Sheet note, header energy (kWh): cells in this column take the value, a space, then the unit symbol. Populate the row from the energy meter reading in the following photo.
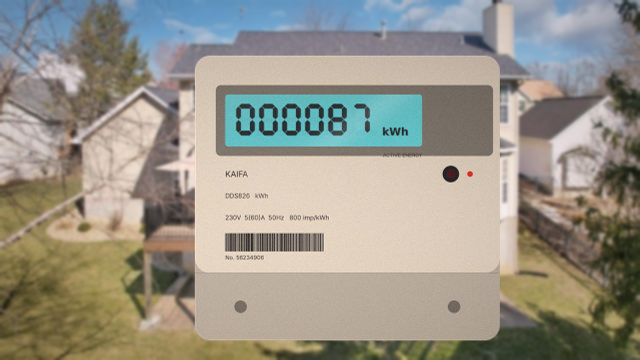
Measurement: 87 kWh
